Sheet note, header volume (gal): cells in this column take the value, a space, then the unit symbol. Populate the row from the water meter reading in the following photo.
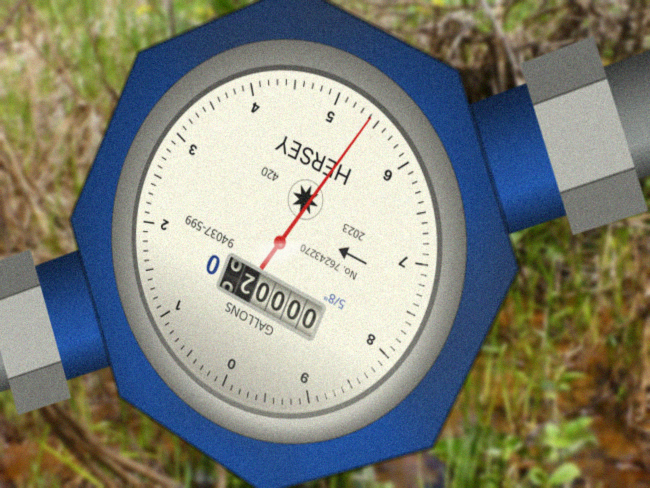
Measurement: 285.4 gal
